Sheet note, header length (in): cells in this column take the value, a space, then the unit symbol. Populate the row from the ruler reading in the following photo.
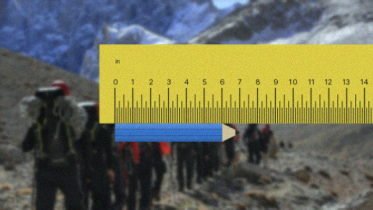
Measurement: 7 in
